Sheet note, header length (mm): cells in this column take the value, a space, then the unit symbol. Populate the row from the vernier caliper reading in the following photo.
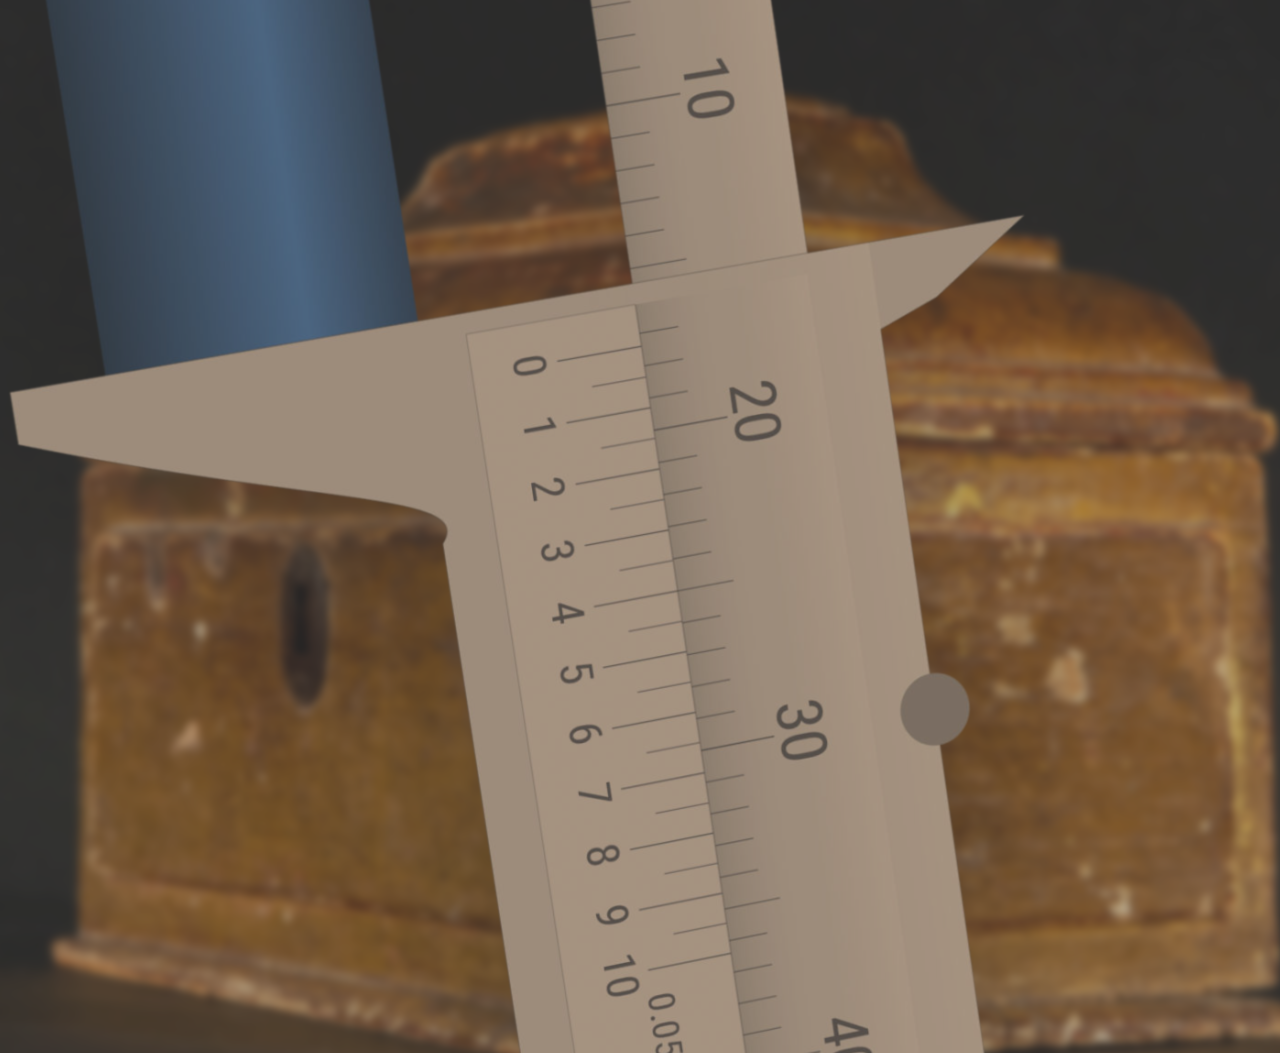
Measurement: 17.40 mm
